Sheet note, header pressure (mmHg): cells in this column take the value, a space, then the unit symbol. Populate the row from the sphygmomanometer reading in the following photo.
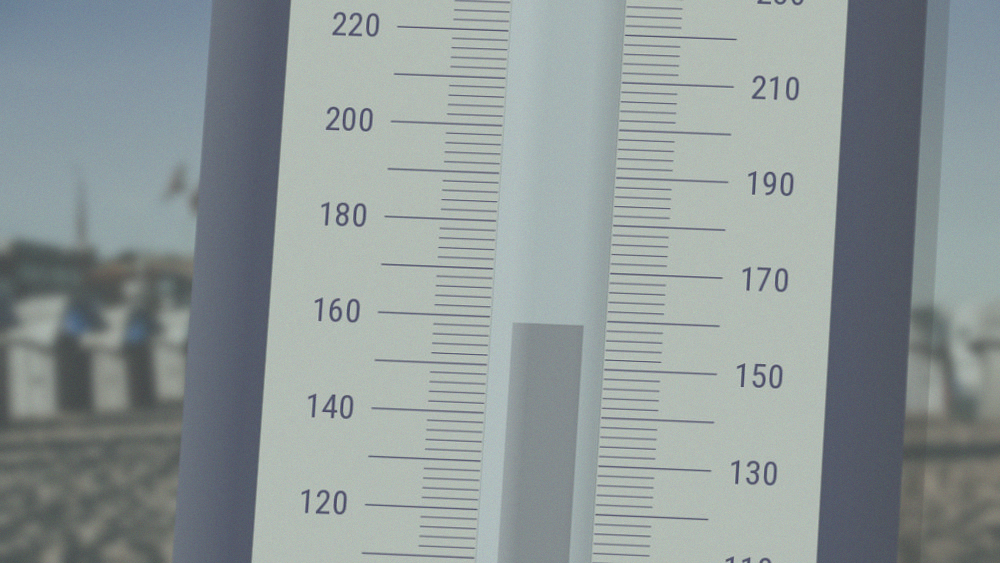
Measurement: 159 mmHg
